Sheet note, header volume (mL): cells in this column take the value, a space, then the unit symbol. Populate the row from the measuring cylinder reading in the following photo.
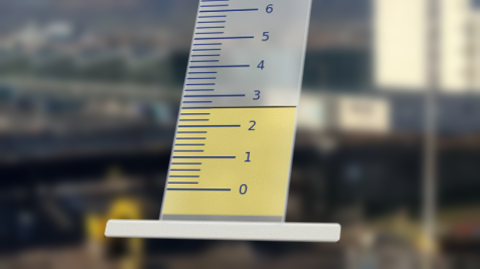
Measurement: 2.6 mL
